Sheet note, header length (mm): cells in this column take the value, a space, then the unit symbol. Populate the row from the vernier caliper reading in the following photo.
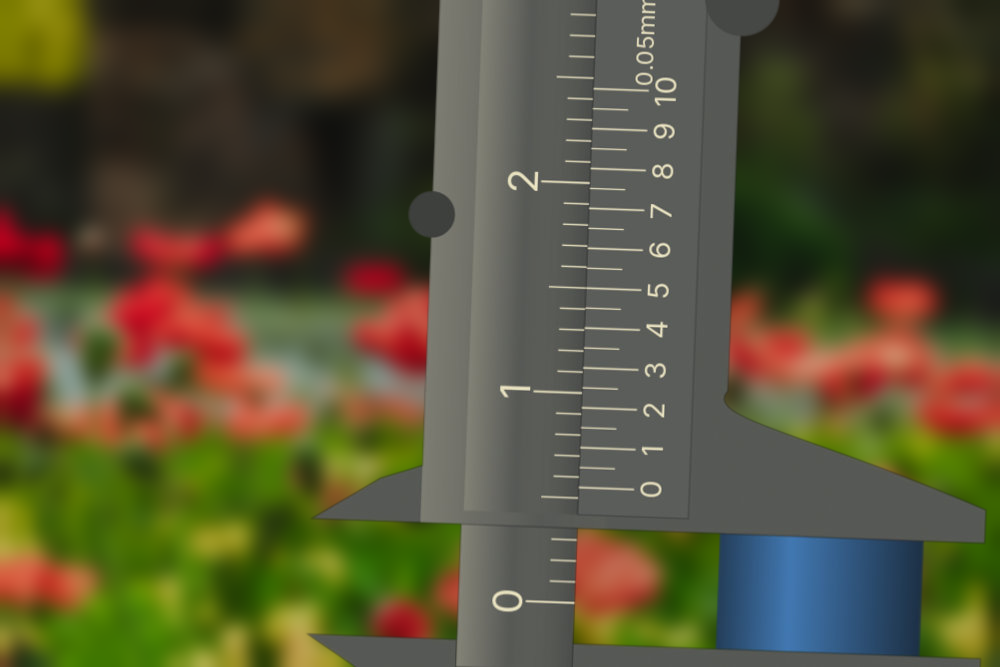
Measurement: 5.5 mm
